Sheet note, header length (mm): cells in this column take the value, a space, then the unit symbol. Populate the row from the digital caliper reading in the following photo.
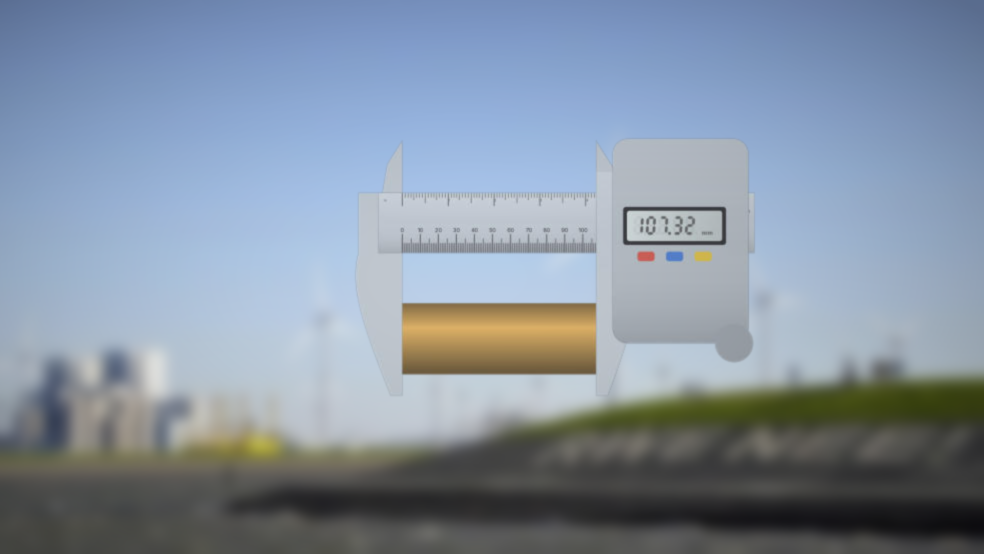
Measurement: 107.32 mm
